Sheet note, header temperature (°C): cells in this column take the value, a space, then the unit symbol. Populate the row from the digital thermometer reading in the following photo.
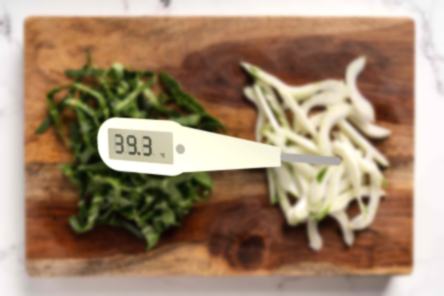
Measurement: 39.3 °C
